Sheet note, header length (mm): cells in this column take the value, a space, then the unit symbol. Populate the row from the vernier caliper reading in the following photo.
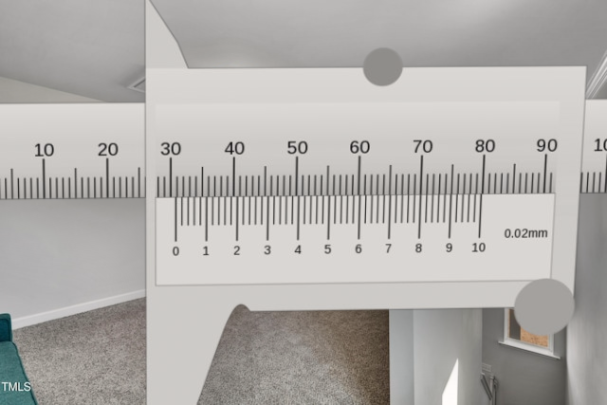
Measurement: 30.8 mm
